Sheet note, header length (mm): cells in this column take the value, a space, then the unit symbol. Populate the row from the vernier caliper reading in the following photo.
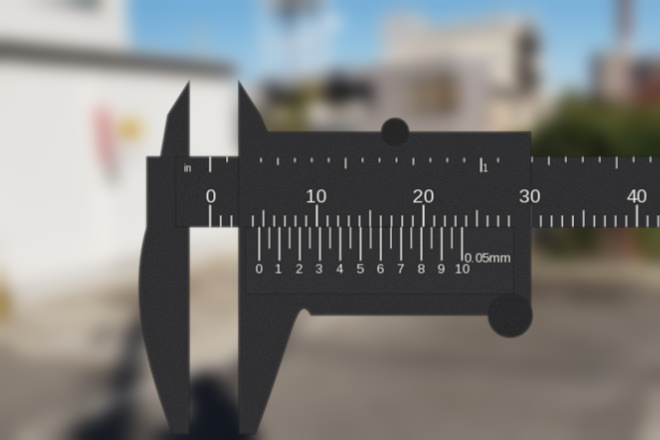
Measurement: 4.6 mm
